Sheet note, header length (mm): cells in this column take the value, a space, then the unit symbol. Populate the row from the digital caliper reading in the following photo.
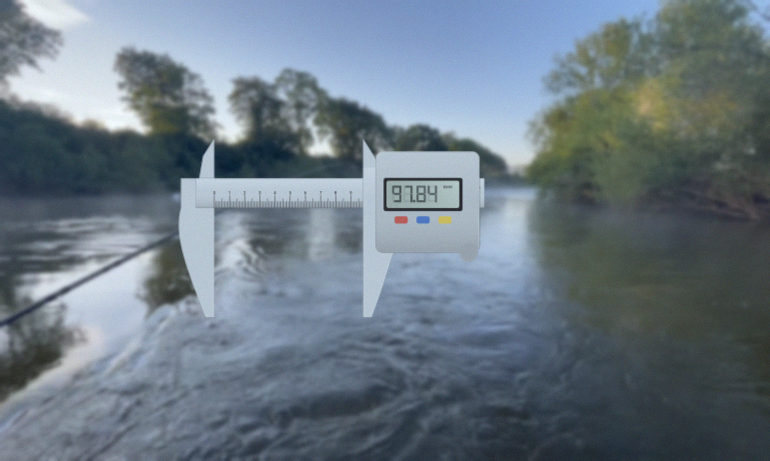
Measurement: 97.84 mm
